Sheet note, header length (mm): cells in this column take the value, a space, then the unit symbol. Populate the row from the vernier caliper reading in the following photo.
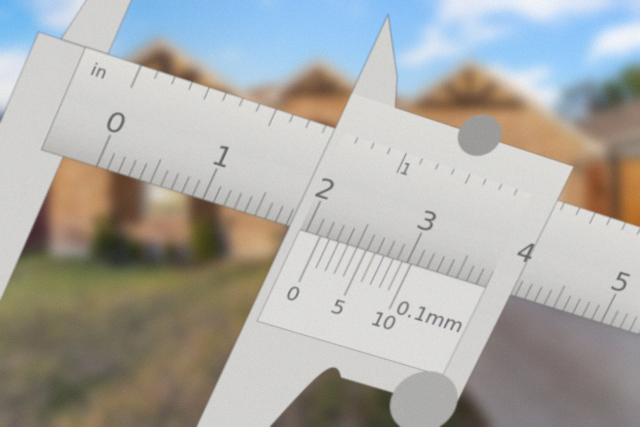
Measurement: 21.4 mm
